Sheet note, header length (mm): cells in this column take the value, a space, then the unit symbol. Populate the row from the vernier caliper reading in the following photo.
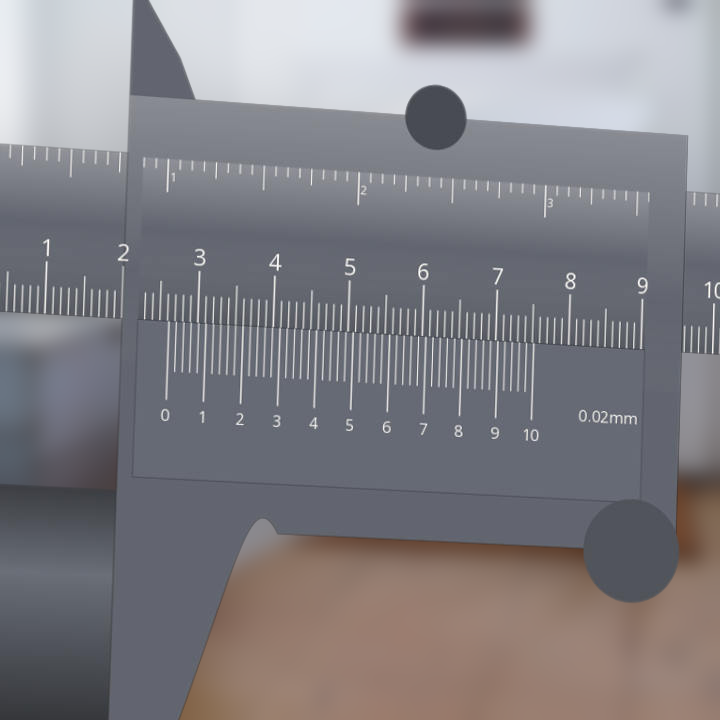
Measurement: 26.2 mm
